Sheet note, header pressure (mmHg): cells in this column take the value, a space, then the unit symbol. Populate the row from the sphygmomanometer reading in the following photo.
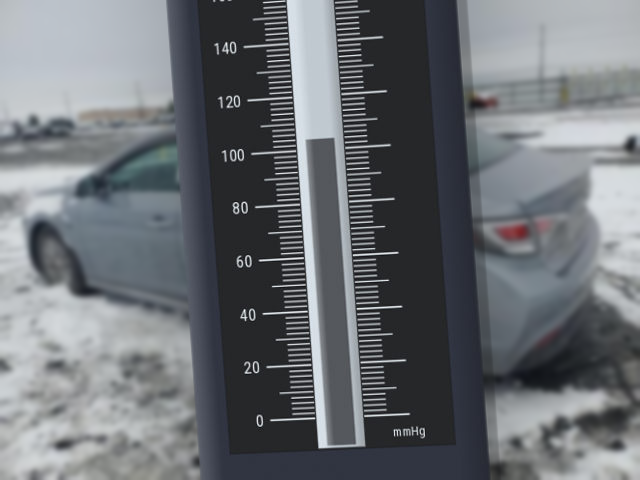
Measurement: 104 mmHg
